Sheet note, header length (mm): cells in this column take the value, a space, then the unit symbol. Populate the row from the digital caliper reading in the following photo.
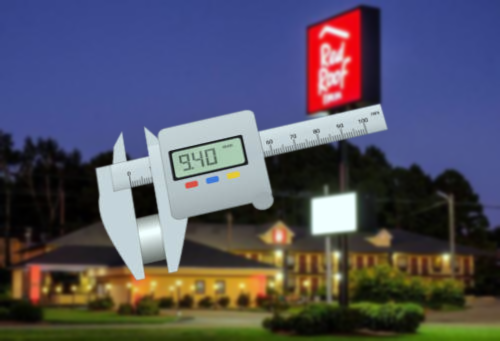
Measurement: 9.40 mm
